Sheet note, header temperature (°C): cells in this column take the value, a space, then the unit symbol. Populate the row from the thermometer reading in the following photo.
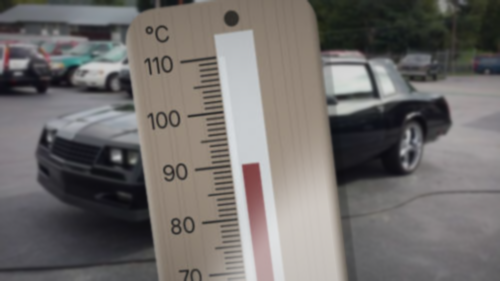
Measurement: 90 °C
